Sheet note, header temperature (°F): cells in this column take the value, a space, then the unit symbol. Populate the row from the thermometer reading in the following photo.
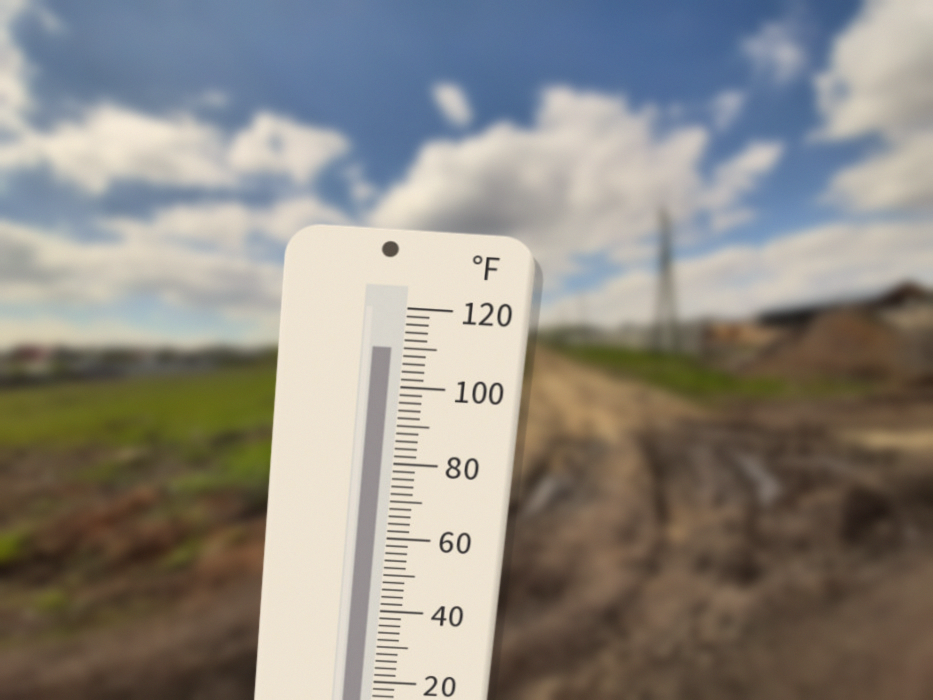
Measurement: 110 °F
